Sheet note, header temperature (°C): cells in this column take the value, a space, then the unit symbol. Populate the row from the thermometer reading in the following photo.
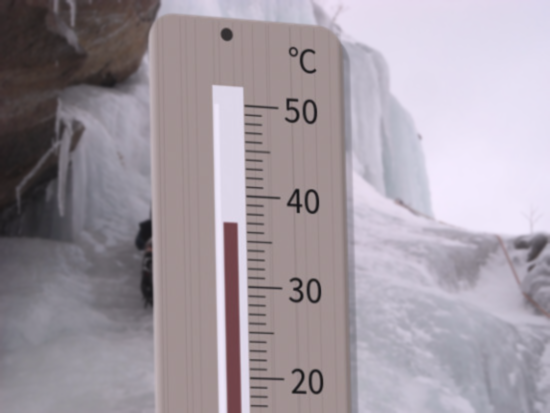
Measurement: 37 °C
